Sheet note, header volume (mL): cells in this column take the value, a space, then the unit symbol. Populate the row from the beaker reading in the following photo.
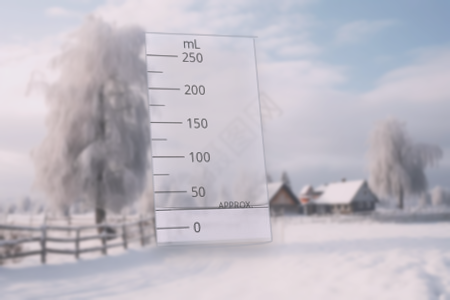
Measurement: 25 mL
